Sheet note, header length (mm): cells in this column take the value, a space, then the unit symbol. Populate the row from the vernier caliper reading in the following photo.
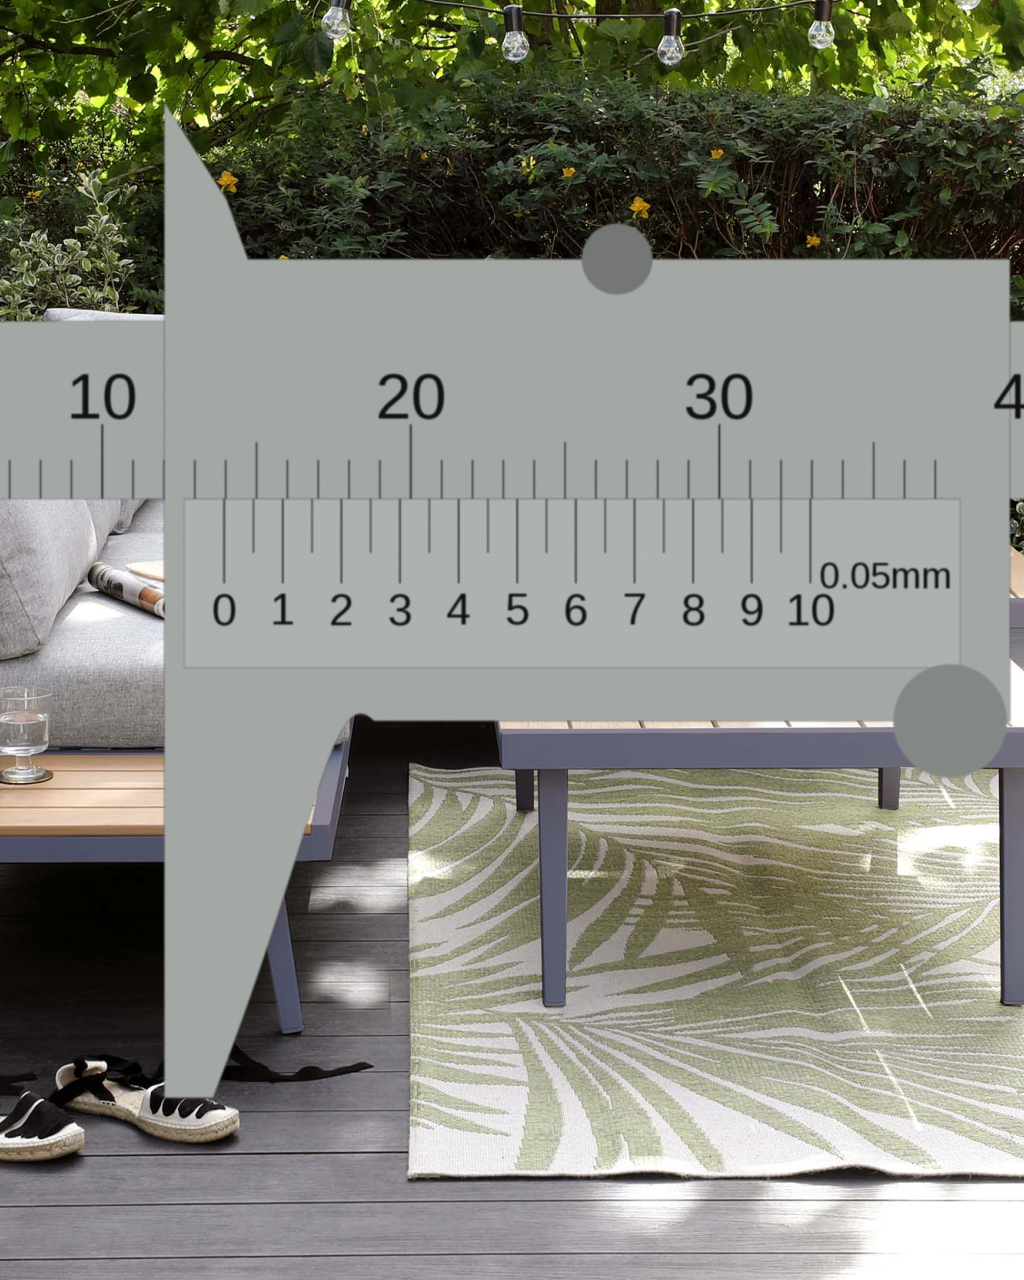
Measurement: 13.95 mm
